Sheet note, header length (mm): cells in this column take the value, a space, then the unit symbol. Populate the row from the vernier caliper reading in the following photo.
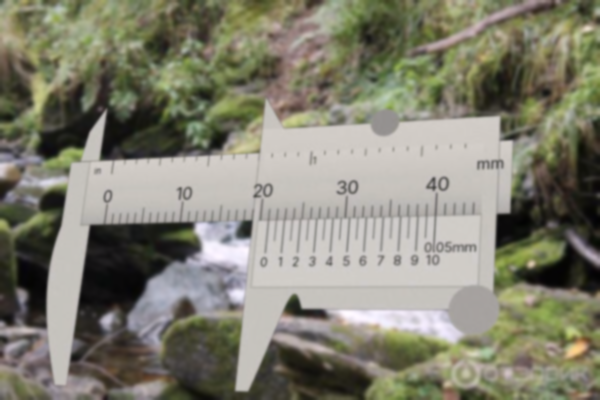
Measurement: 21.0 mm
